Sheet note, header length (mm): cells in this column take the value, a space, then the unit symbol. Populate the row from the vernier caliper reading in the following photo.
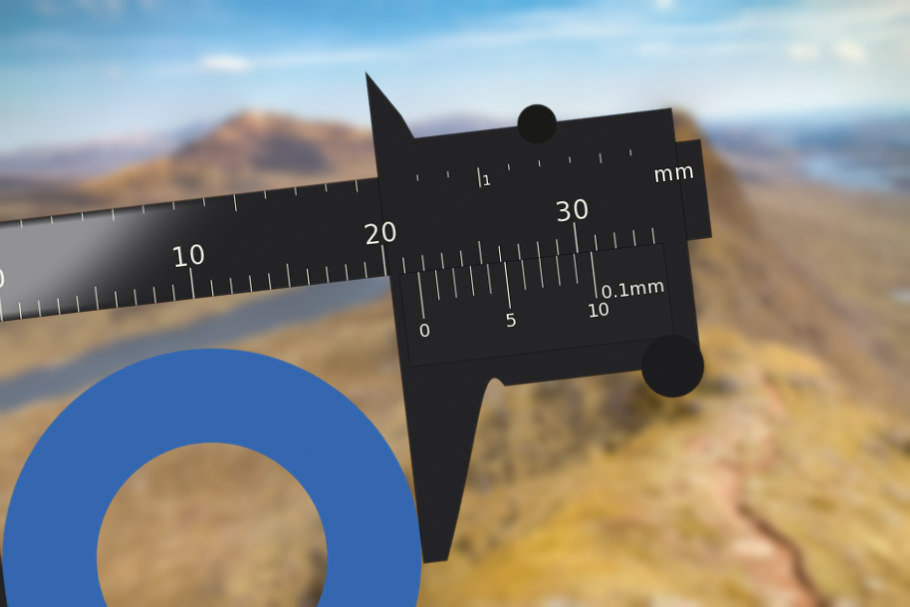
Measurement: 21.7 mm
